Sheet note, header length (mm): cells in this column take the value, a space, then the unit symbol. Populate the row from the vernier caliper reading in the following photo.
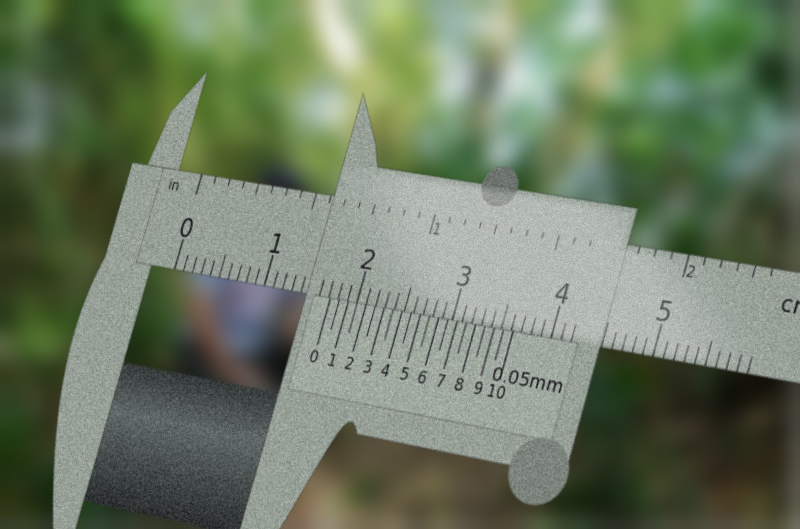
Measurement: 17.2 mm
